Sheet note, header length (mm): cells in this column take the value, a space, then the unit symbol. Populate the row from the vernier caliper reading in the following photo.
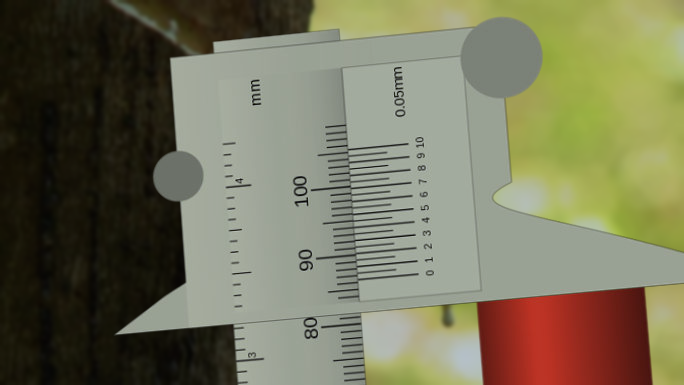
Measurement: 86.4 mm
